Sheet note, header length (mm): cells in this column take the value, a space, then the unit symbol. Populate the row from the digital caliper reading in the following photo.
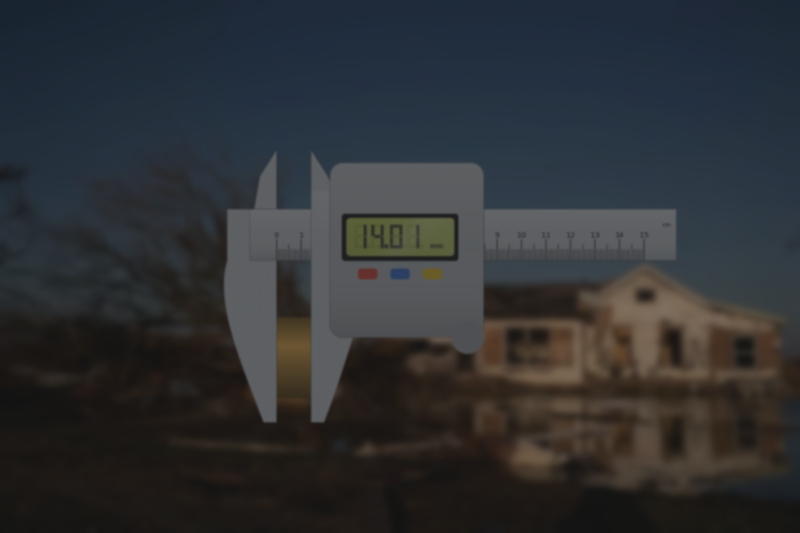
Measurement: 14.01 mm
